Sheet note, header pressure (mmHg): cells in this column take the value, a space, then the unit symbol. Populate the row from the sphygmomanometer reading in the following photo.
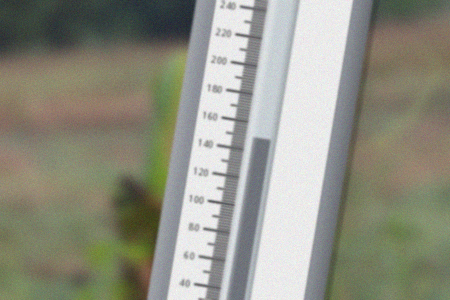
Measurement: 150 mmHg
